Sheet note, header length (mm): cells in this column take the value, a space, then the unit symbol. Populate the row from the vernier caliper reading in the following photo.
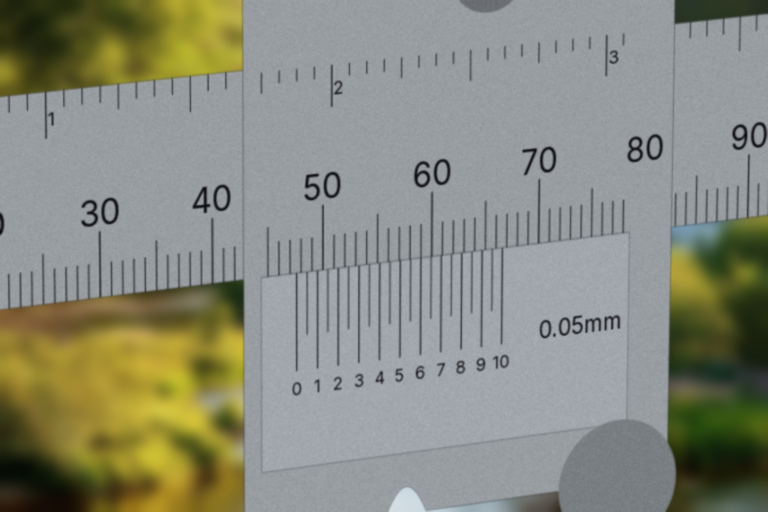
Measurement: 47.6 mm
